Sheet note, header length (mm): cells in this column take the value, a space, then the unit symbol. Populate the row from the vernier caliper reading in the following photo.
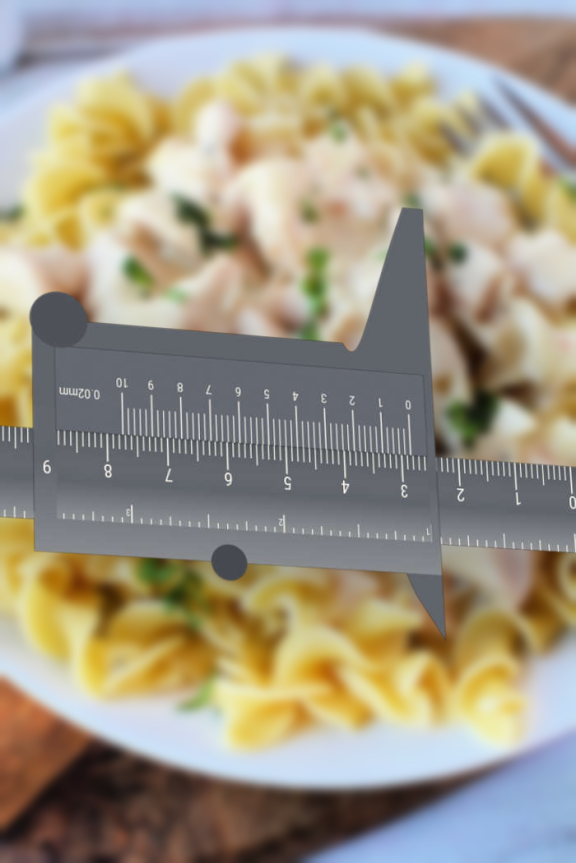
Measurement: 28.4 mm
